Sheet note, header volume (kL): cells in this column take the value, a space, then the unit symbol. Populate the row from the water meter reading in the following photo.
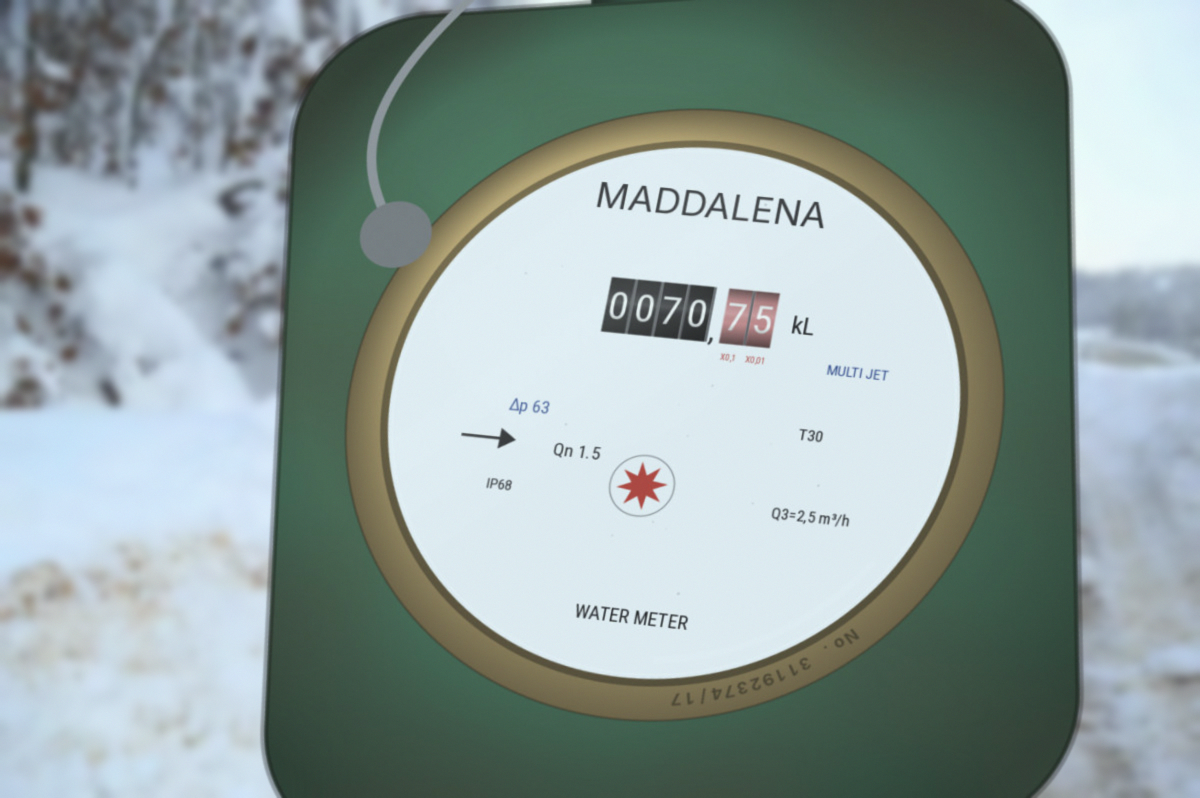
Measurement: 70.75 kL
